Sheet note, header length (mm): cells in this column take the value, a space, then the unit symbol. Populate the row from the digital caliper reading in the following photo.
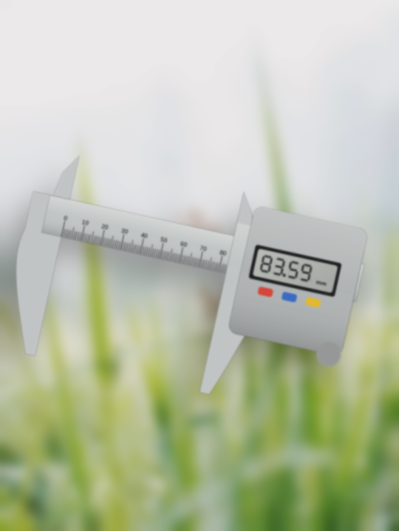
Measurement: 83.59 mm
